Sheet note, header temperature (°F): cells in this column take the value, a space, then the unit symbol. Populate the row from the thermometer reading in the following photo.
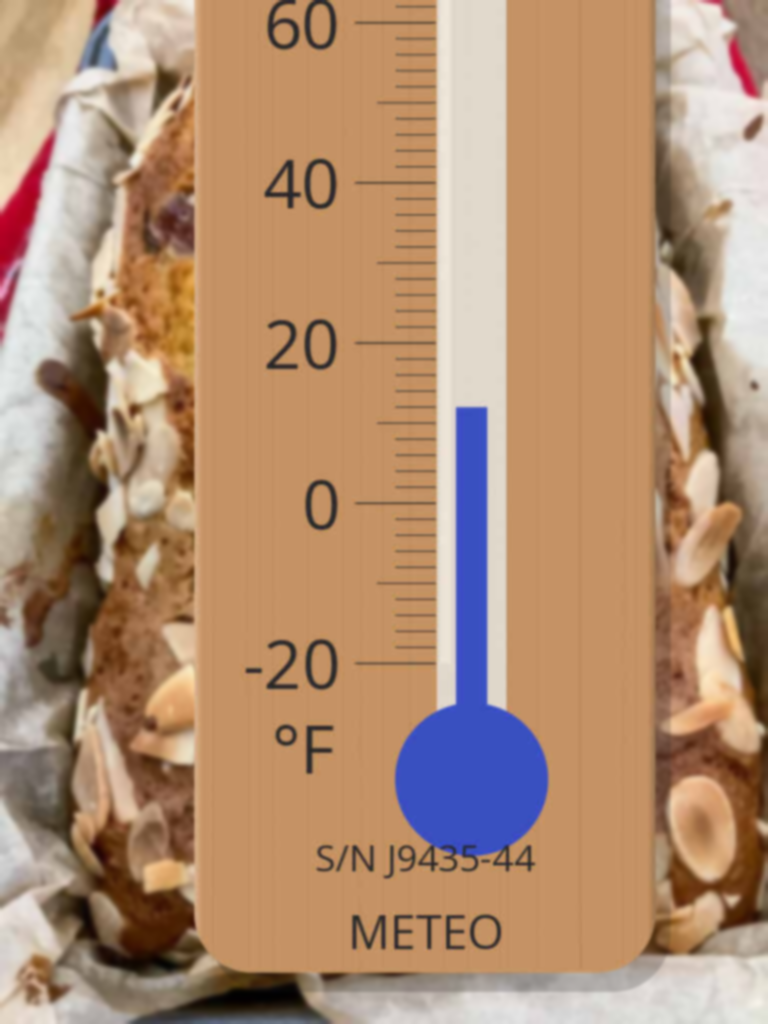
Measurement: 12 °F
